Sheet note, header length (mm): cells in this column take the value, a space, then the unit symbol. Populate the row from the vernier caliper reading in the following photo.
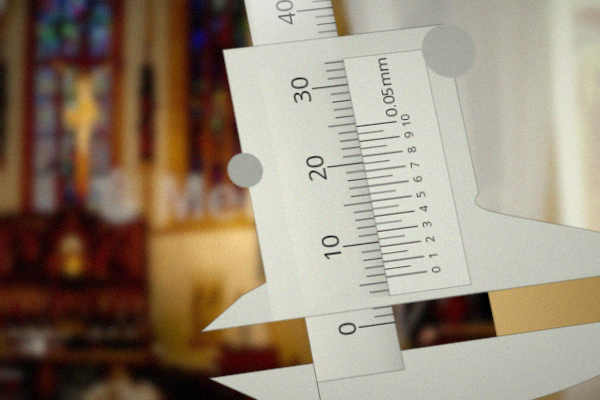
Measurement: 5.6 mm
